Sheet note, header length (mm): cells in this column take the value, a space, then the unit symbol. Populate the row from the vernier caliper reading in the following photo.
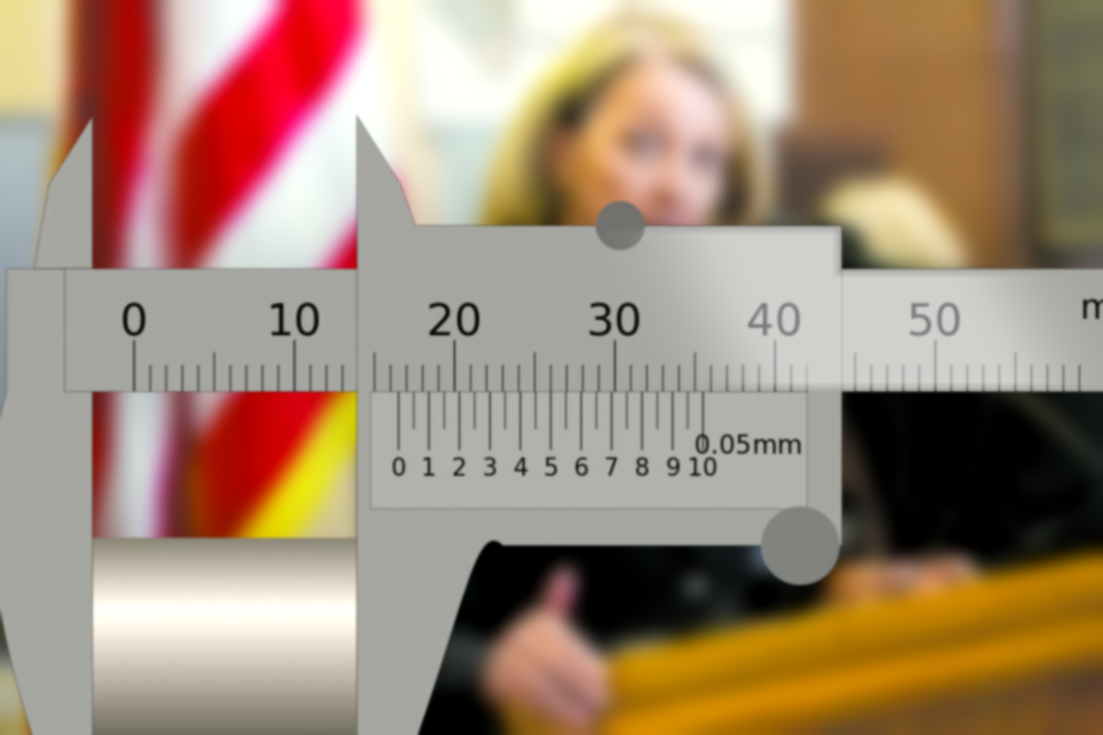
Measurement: 16.5 mm
